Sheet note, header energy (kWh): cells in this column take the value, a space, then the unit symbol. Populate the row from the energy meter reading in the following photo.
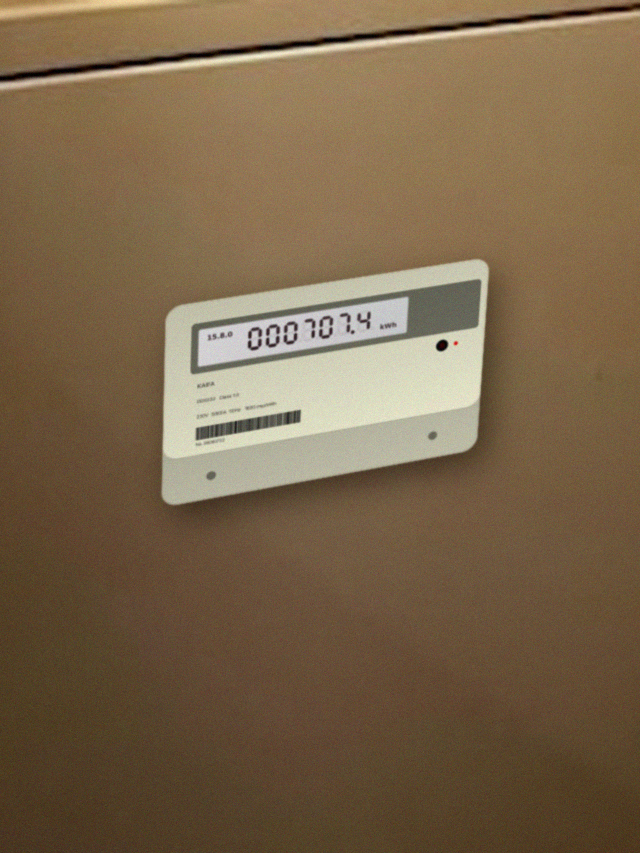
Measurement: 707.4 kWh
